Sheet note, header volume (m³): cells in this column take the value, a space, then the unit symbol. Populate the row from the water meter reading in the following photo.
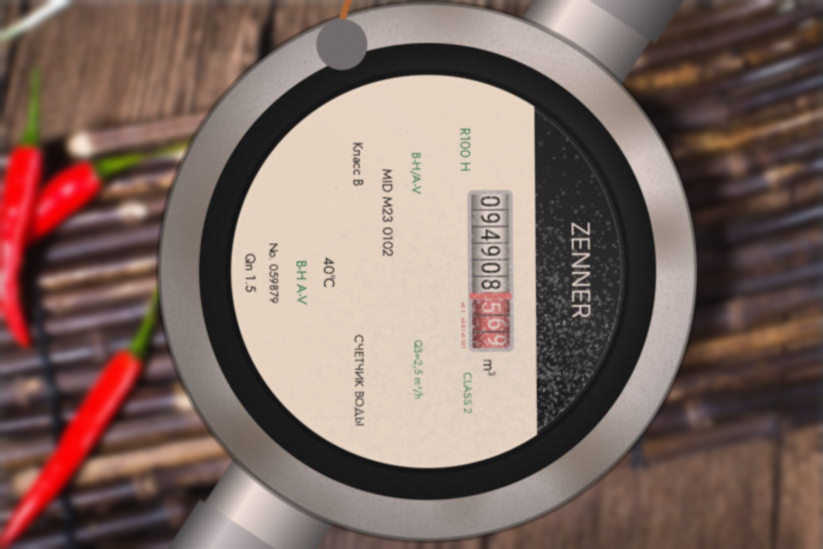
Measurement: 94908.569 m³
